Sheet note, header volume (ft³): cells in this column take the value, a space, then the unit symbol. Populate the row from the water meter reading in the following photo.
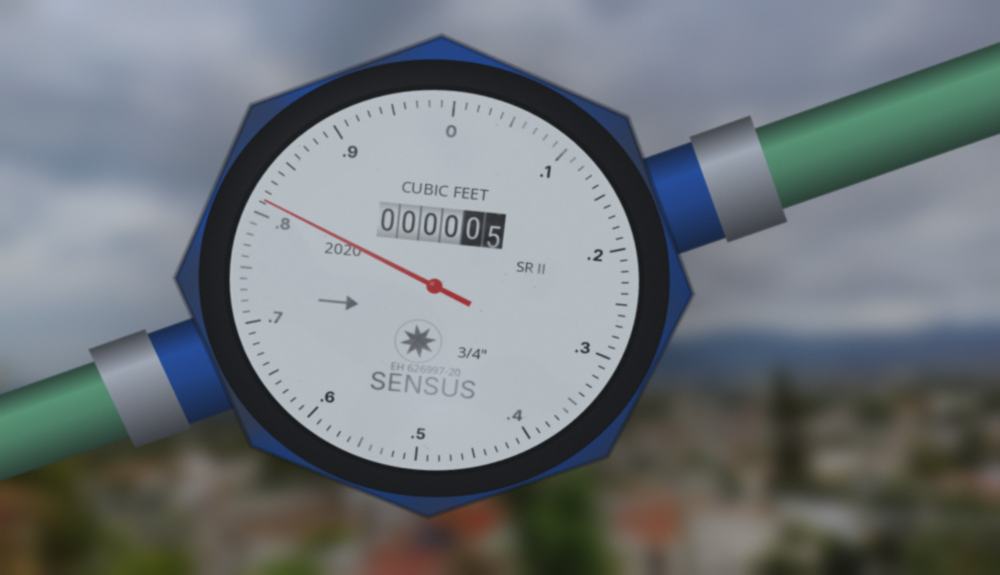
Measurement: 4.81 ft³
